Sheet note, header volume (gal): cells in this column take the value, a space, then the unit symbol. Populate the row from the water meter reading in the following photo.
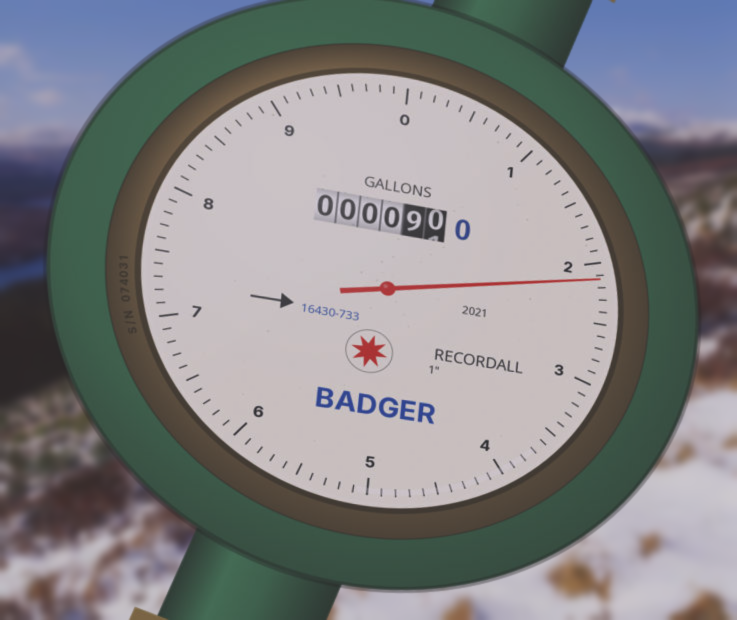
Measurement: 902.1 gal
